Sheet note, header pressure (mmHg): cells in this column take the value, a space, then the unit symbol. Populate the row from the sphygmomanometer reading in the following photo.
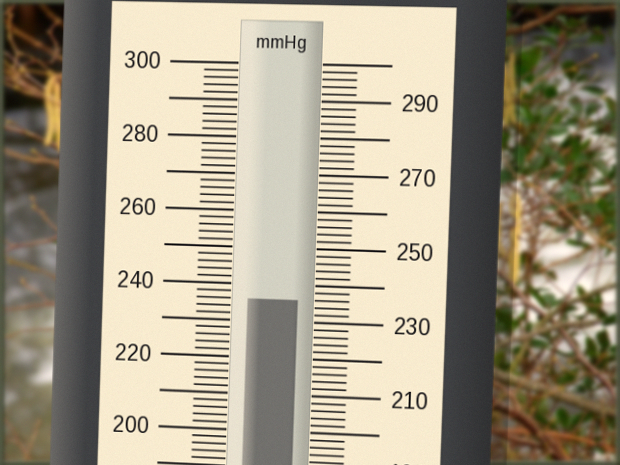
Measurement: 236 mmHg
